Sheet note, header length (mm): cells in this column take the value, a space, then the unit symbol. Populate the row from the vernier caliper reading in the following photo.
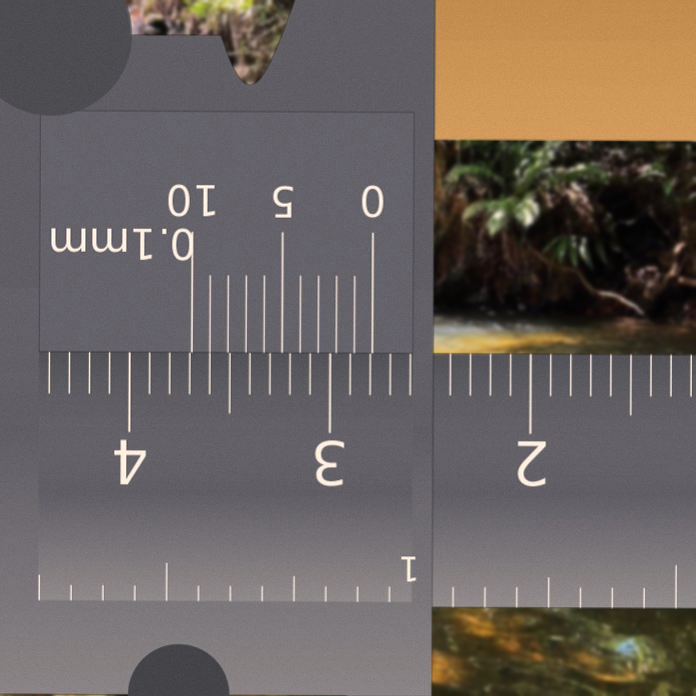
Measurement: 27.9 mm
